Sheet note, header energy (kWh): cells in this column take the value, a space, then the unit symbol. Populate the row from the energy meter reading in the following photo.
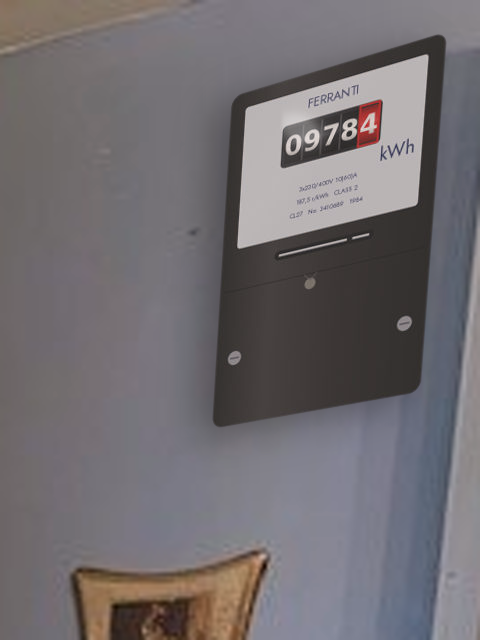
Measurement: 978.4 kWh
